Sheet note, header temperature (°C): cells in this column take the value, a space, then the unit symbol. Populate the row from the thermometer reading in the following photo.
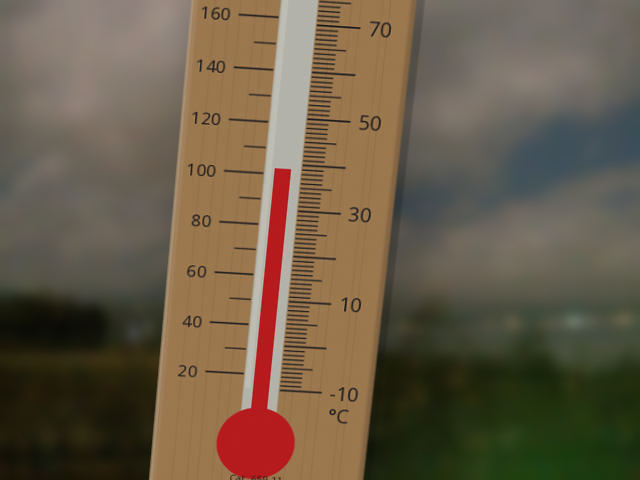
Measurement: 39 °C
